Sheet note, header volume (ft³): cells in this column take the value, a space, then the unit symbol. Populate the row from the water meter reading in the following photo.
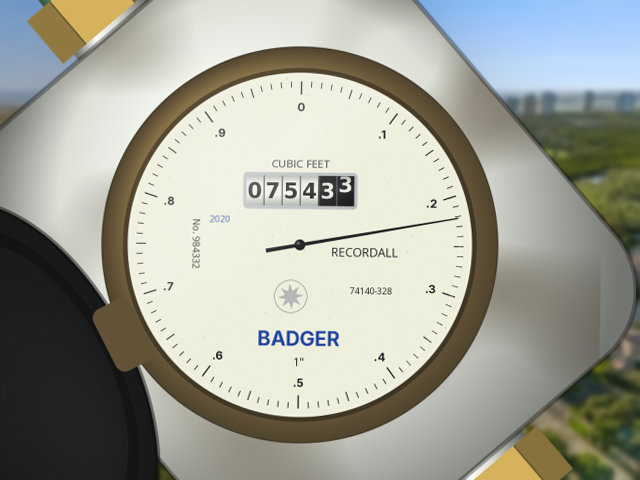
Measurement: 75433.22 ft³
